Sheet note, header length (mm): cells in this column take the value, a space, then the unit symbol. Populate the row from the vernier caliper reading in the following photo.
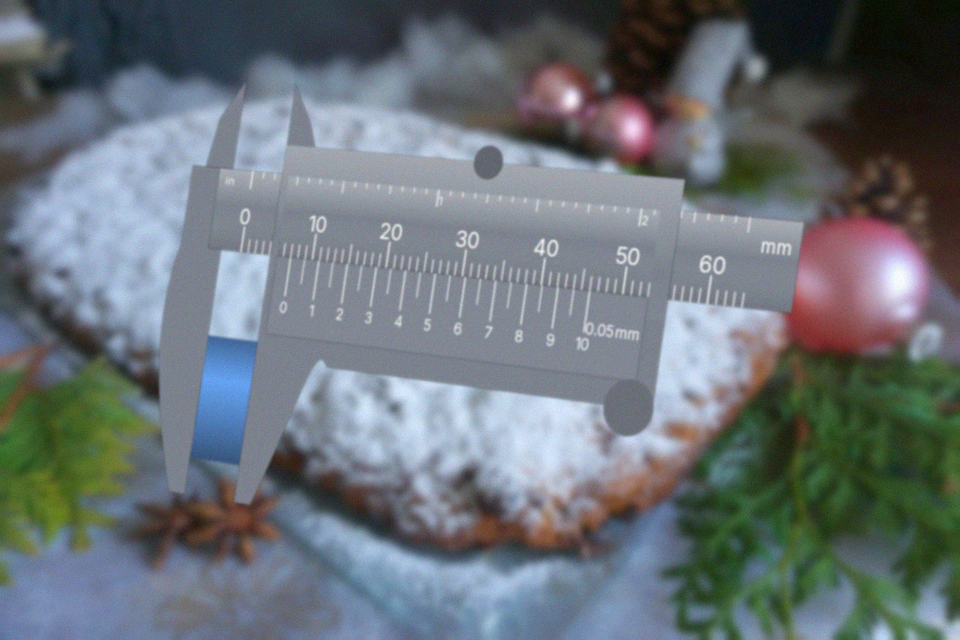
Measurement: 7.0 mm
